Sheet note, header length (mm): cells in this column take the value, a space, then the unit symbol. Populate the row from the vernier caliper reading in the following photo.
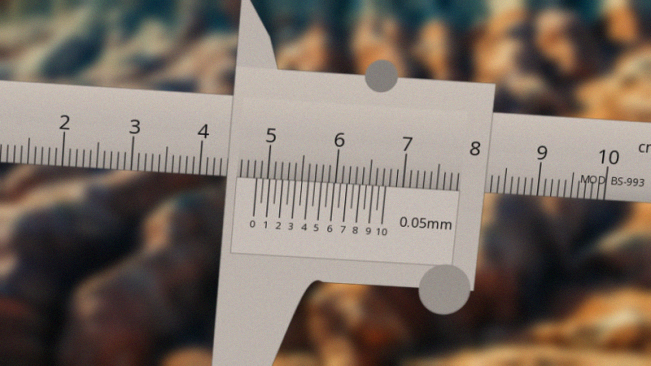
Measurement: 48.4 mm
